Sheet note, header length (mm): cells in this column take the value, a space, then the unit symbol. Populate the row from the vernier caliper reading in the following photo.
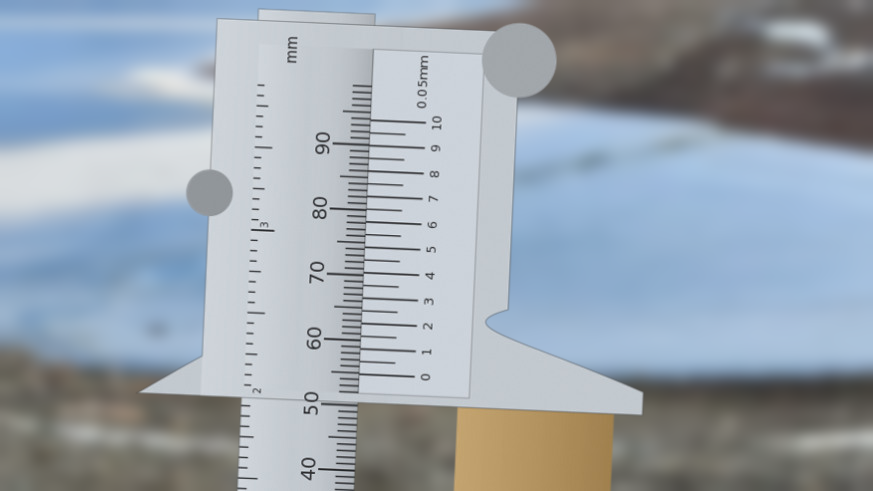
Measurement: 54.8 mm
